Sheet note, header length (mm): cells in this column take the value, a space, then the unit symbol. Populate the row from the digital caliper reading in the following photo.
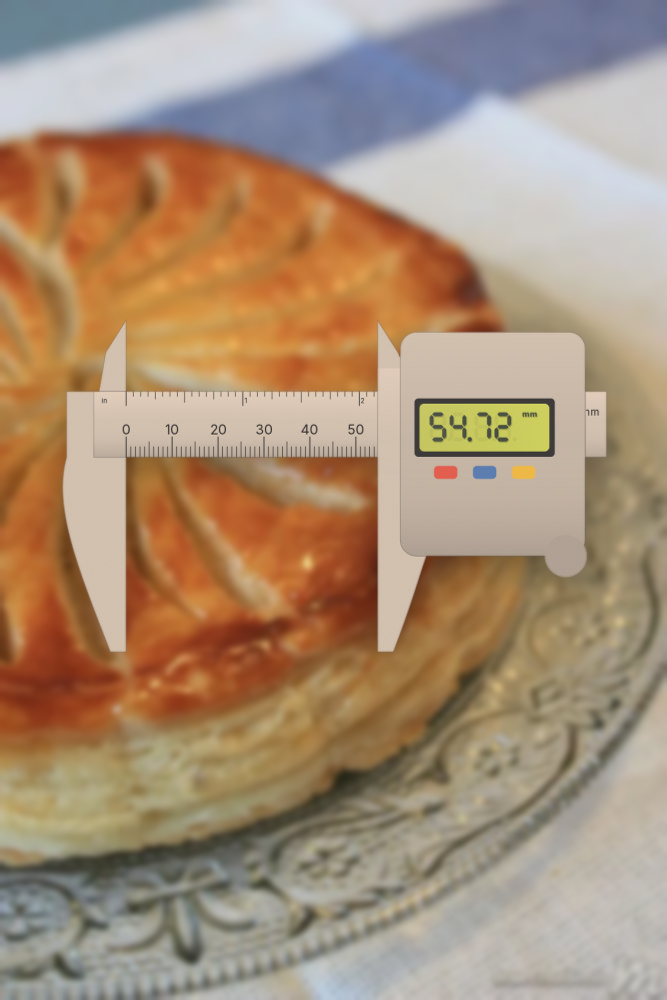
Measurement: 54.72 mm
